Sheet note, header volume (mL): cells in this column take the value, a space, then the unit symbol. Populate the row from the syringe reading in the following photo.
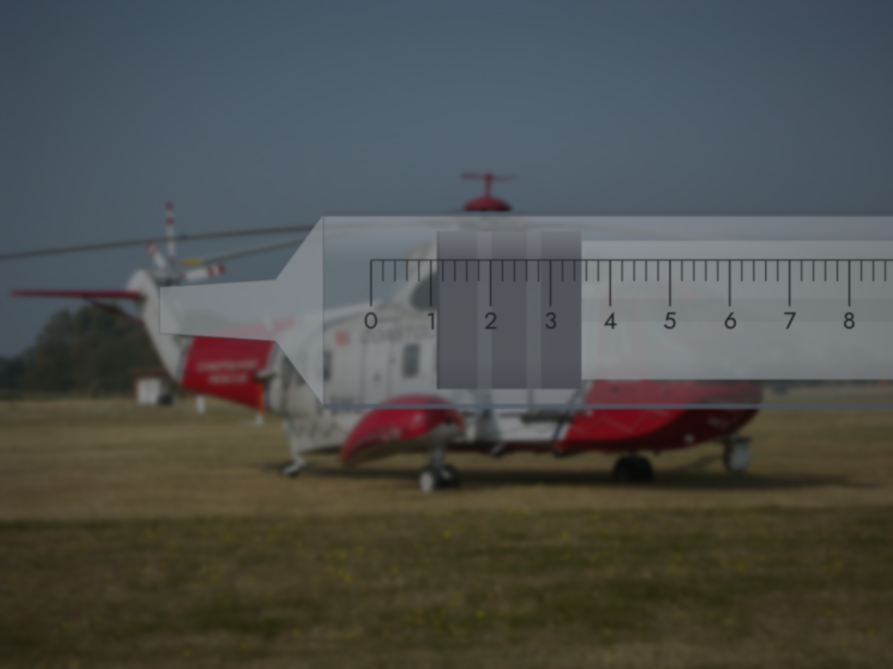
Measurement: 1.1 mL
